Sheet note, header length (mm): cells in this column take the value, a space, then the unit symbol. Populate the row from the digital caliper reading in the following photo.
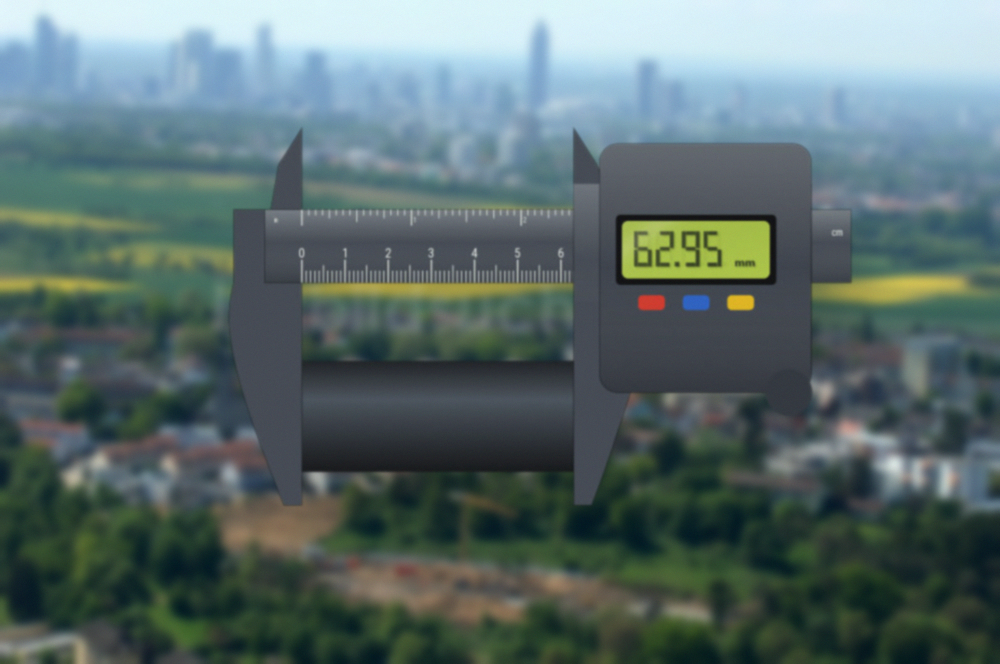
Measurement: 62.95 mm
